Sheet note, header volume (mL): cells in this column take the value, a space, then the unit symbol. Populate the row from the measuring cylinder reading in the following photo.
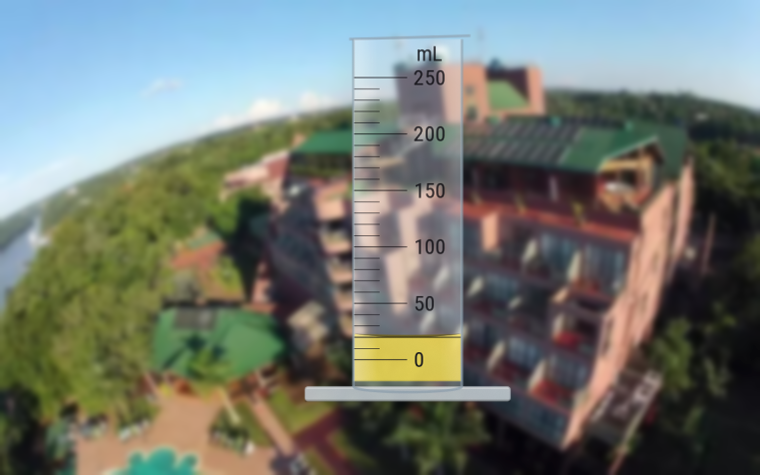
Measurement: 20 mL
